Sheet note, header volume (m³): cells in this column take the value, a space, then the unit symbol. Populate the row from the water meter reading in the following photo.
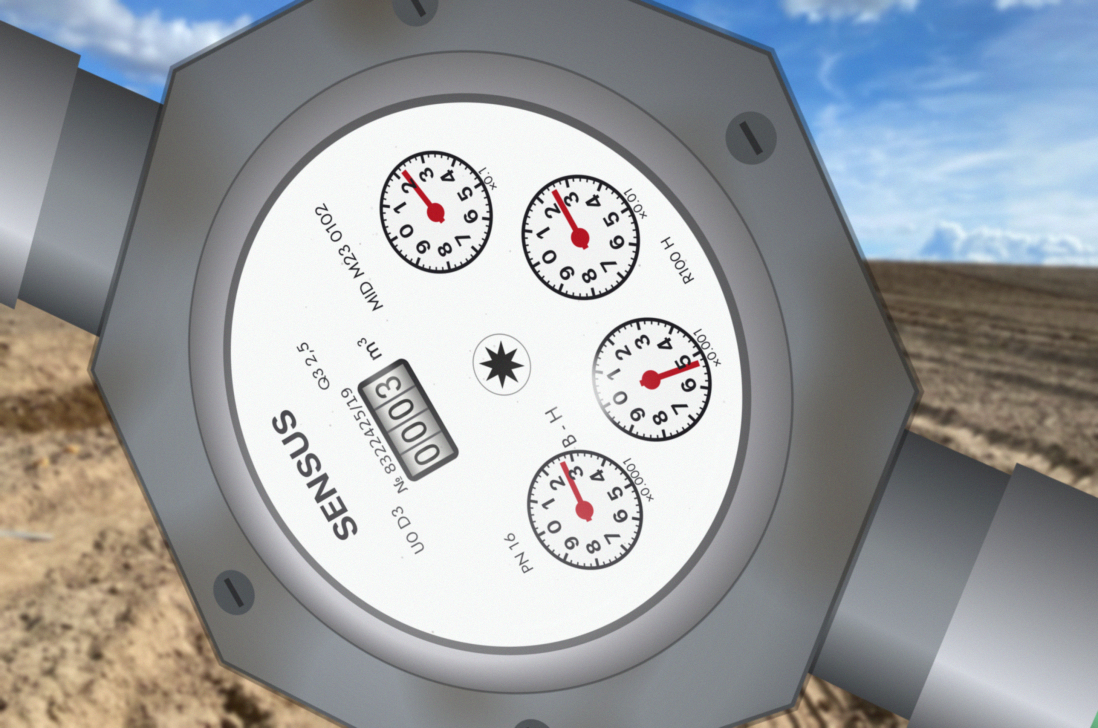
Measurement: 3.2252 m³
